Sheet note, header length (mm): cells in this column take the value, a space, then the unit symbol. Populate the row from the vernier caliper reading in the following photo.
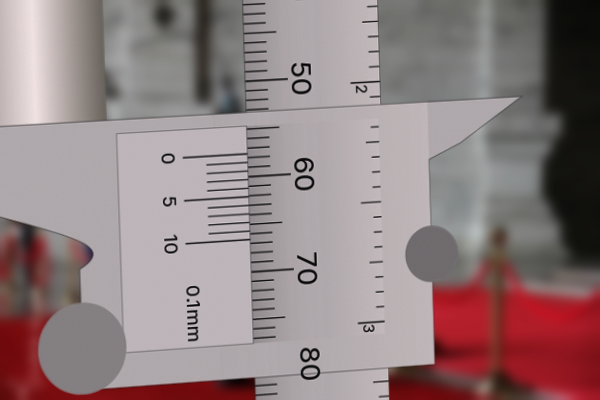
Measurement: 57.6 mm
